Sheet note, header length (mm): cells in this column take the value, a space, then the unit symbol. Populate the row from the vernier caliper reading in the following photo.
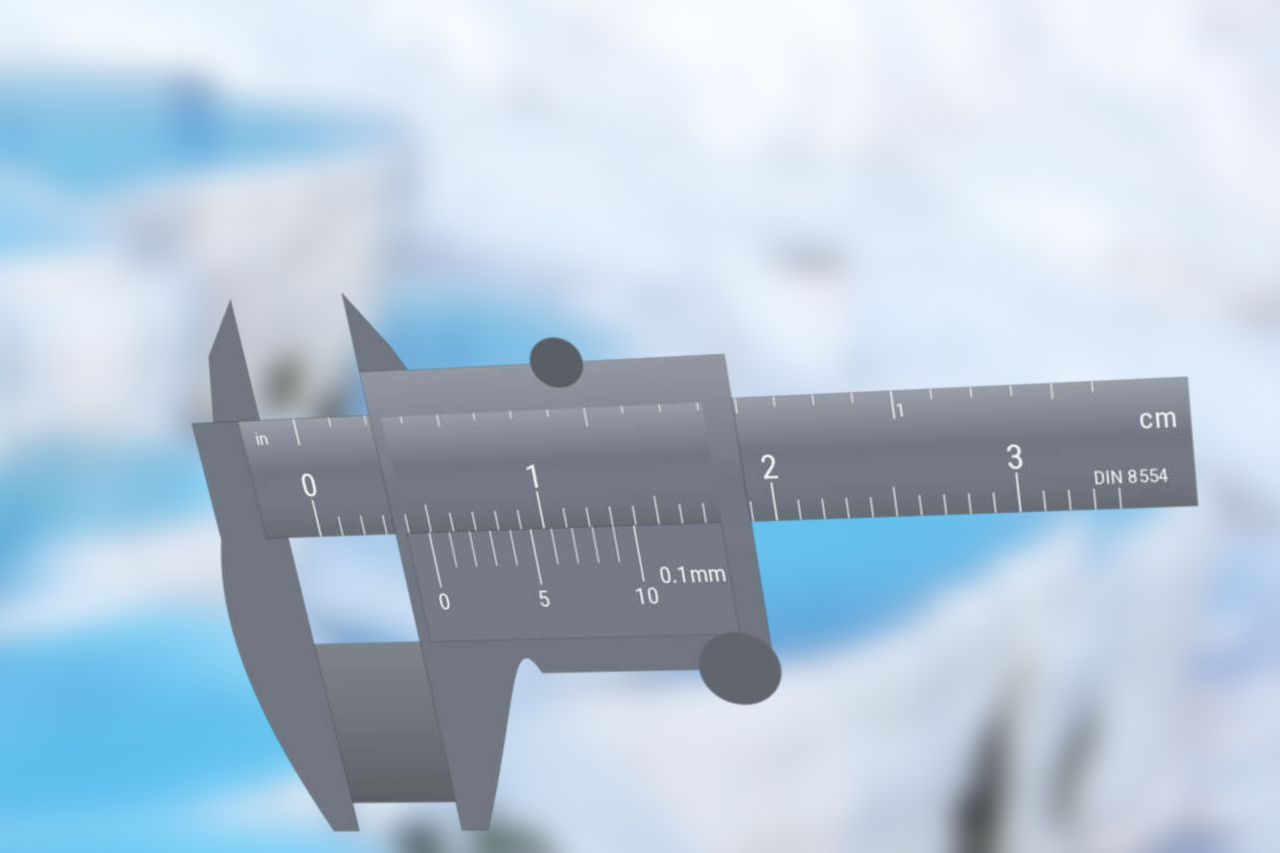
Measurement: 4.9 mm
